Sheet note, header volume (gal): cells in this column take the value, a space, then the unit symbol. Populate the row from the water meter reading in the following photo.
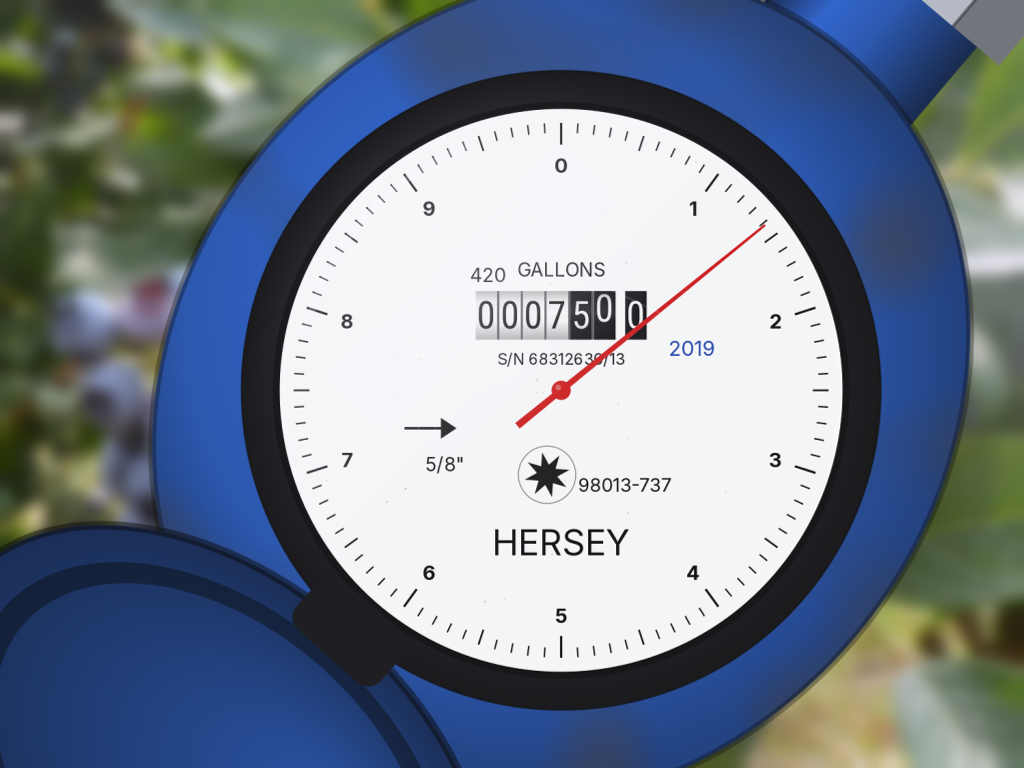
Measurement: 7501.4 gal
